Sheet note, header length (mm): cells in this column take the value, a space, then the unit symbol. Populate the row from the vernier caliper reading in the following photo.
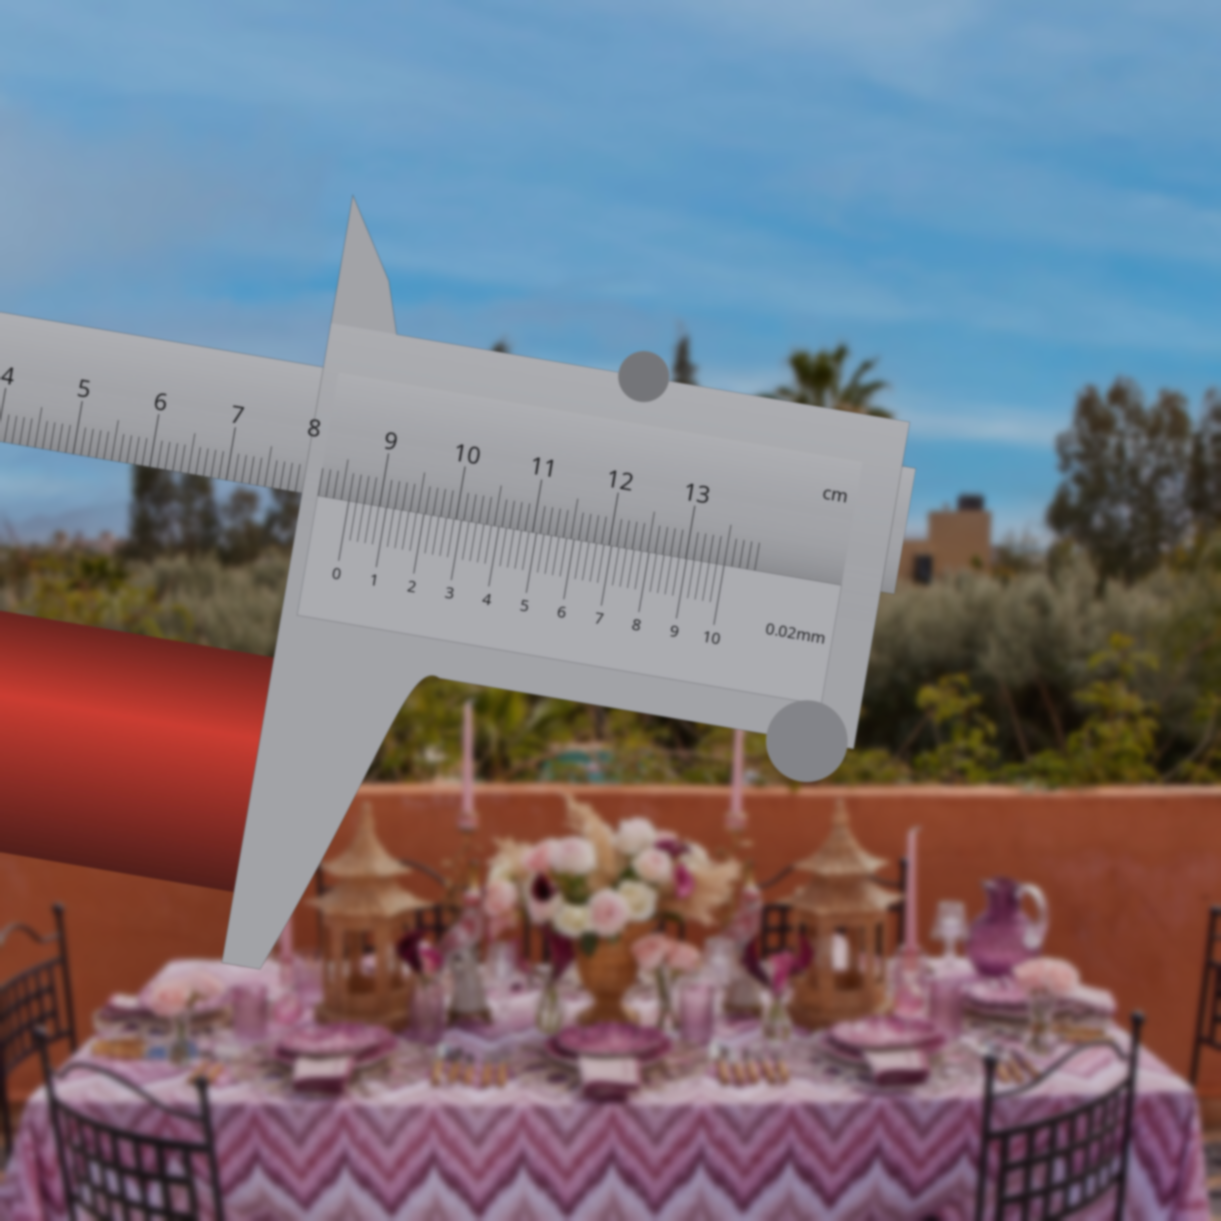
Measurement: 86.0 mm
